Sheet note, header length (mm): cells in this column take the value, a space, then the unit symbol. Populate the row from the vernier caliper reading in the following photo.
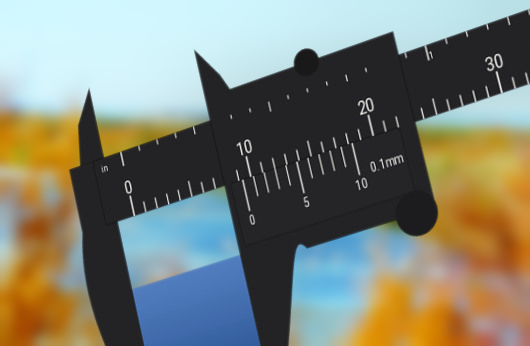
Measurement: 9.3 mm
